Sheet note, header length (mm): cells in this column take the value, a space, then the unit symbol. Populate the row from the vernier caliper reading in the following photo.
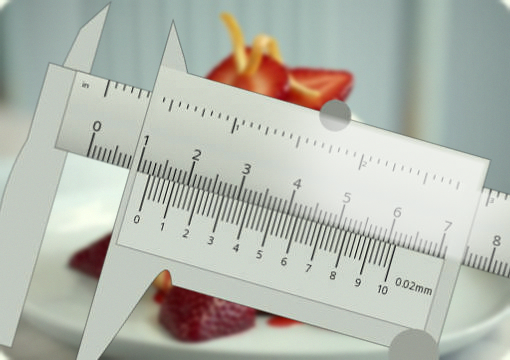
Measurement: 12.5 mm
